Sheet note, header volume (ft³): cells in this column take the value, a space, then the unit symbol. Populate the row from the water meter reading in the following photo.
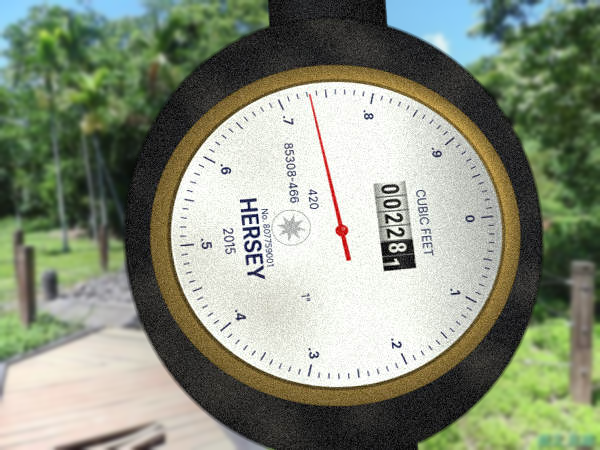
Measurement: 2280.73 ft³
